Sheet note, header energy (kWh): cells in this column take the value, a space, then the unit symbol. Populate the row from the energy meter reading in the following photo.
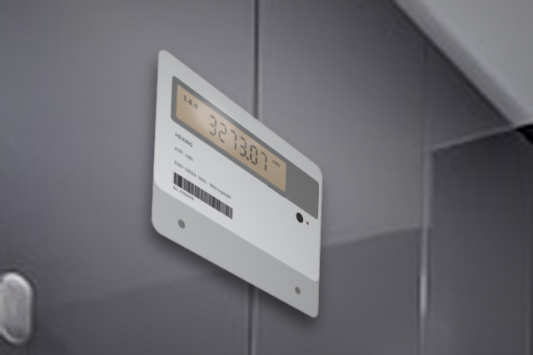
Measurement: 3273.07 kWh
